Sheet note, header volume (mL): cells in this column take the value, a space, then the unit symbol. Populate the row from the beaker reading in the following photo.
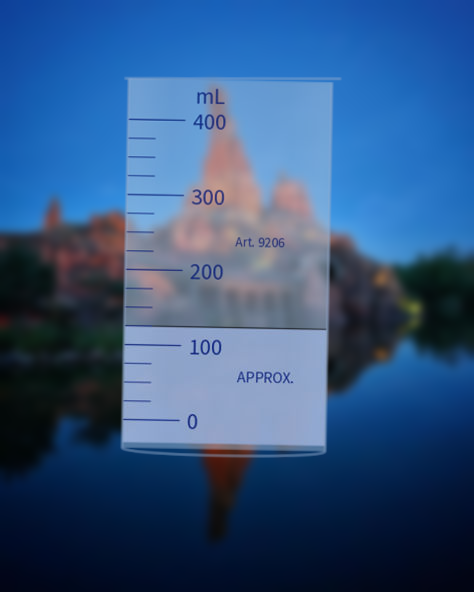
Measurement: 125 mL
